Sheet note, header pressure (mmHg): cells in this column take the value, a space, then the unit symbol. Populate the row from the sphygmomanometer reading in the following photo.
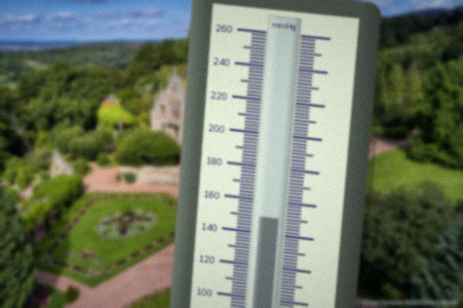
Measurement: 150 mmHg
